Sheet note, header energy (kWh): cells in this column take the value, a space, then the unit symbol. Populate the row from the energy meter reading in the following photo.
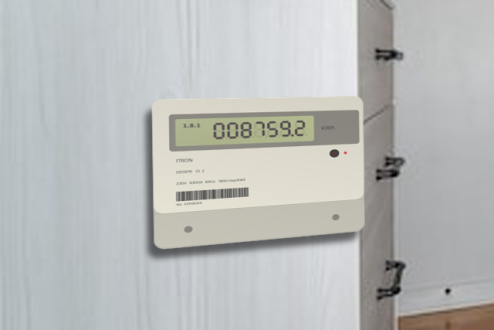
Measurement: 8759.2 kWh
